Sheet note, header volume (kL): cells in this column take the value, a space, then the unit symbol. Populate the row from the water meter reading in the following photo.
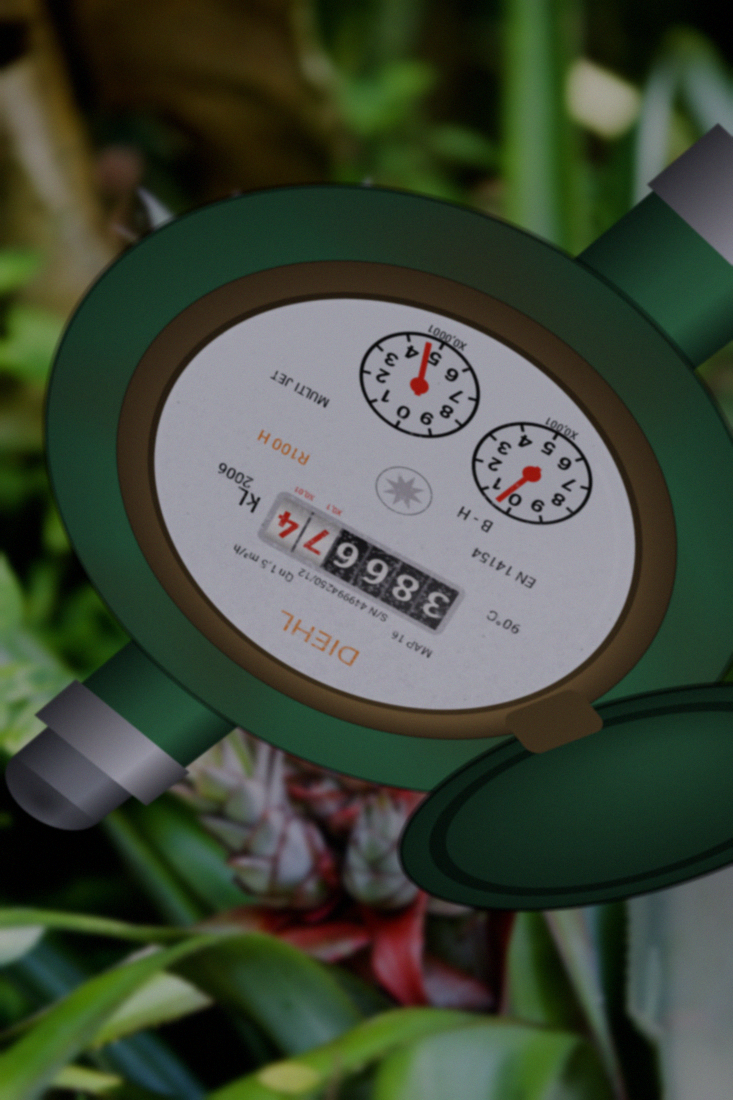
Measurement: 3866.7404 kL
